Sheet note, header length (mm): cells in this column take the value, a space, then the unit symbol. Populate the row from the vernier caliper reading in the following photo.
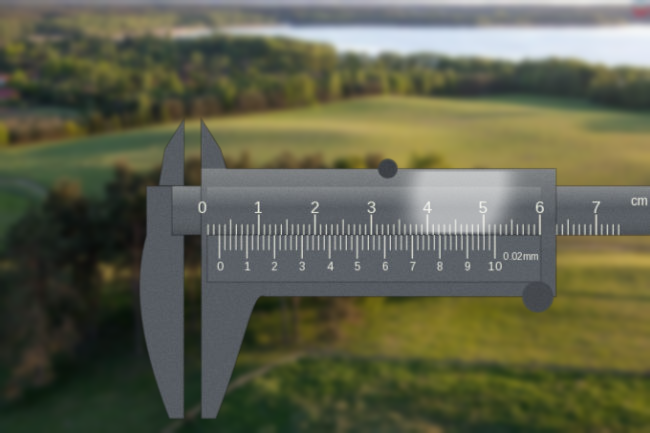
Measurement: 3.0 mm
